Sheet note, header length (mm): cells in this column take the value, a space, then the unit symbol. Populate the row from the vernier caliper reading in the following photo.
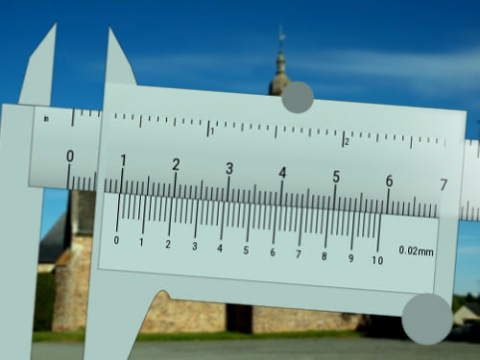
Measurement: 9.8 mm
